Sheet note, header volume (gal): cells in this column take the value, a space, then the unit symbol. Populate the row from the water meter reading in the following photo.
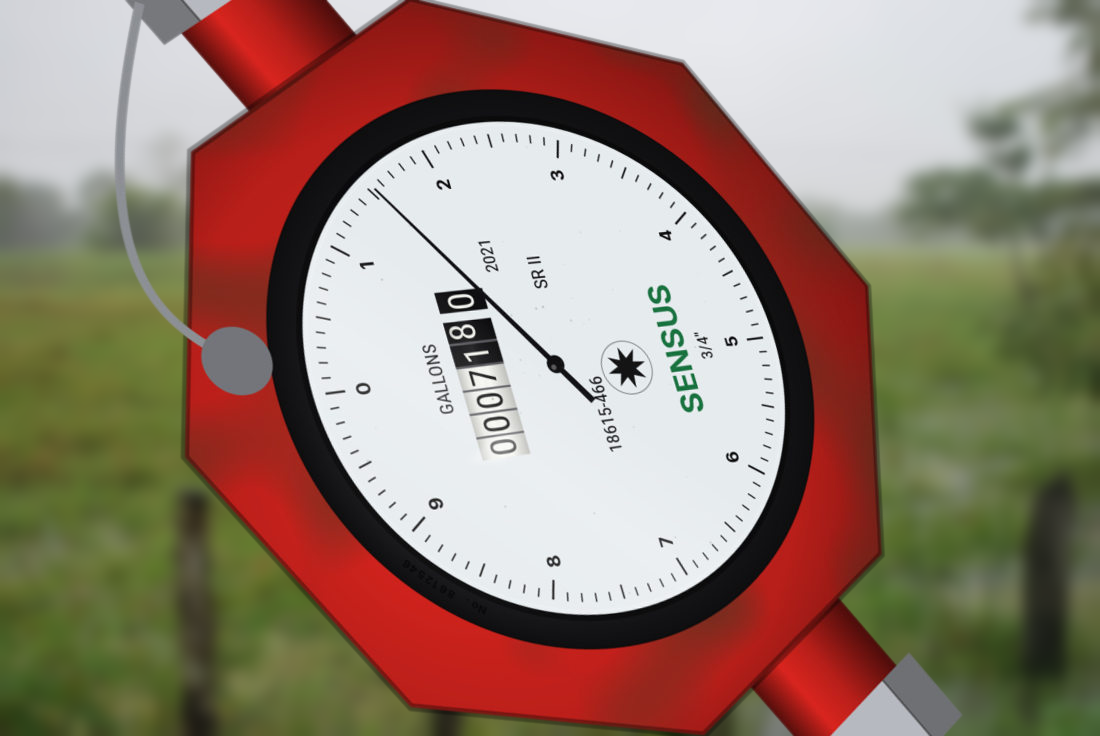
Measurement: 7181.5 gal
